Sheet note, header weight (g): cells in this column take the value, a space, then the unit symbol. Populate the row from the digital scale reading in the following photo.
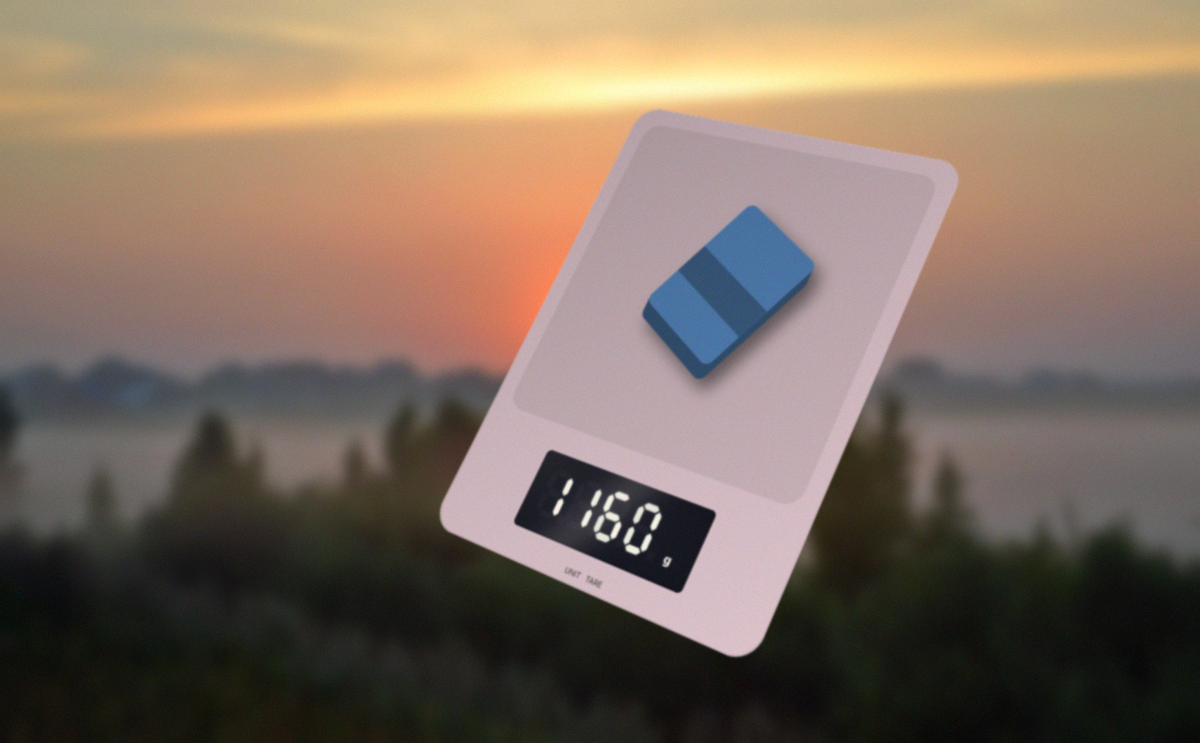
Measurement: 1160 g
